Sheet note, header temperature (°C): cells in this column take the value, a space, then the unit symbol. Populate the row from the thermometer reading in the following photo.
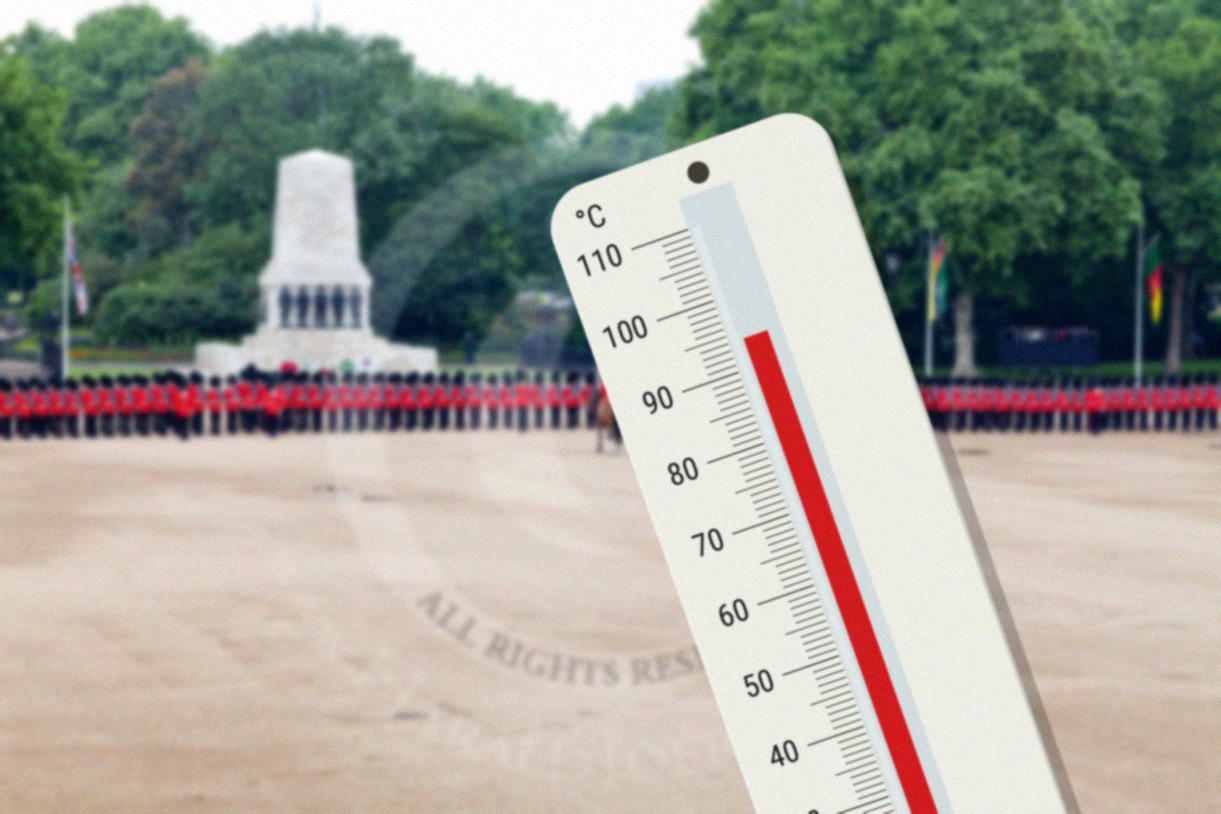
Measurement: 94 °C
